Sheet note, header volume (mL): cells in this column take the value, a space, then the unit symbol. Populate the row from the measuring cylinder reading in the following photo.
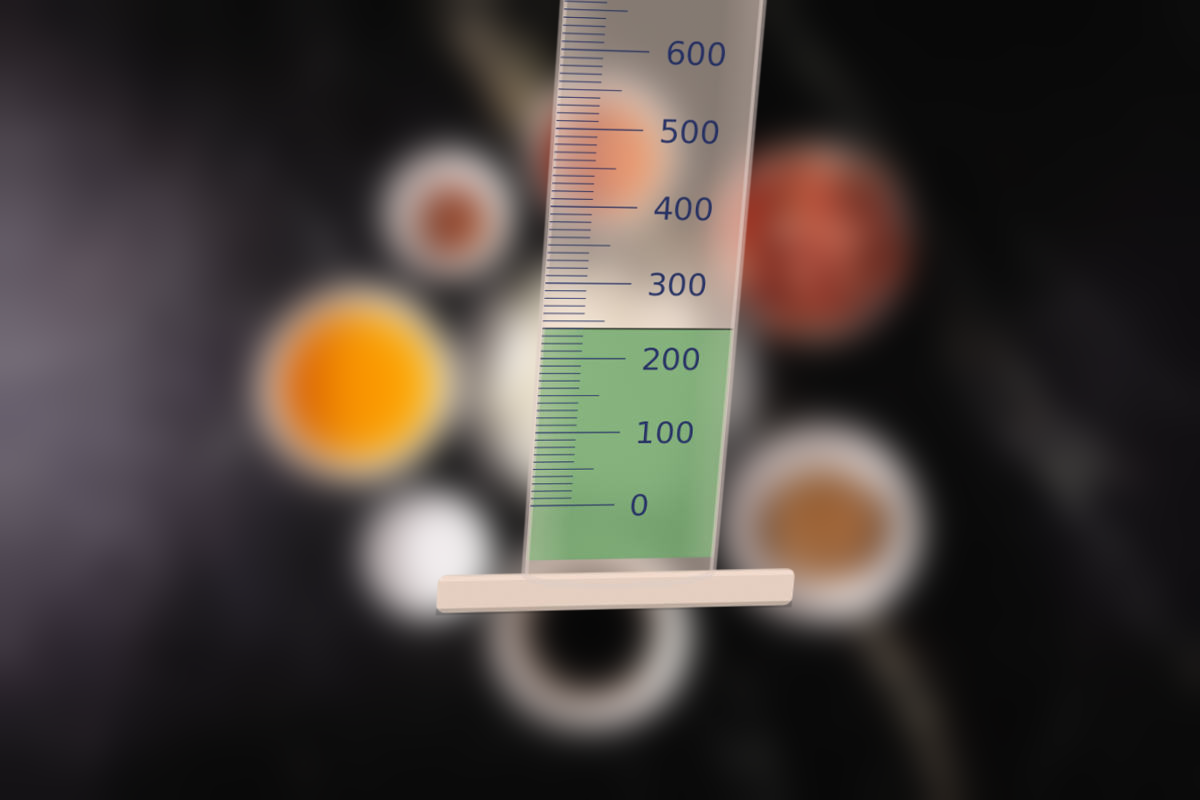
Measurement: 240 mL
